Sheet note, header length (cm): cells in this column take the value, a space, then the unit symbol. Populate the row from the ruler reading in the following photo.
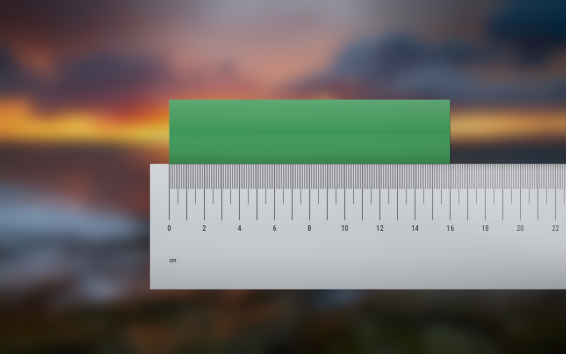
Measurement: 16 cm
